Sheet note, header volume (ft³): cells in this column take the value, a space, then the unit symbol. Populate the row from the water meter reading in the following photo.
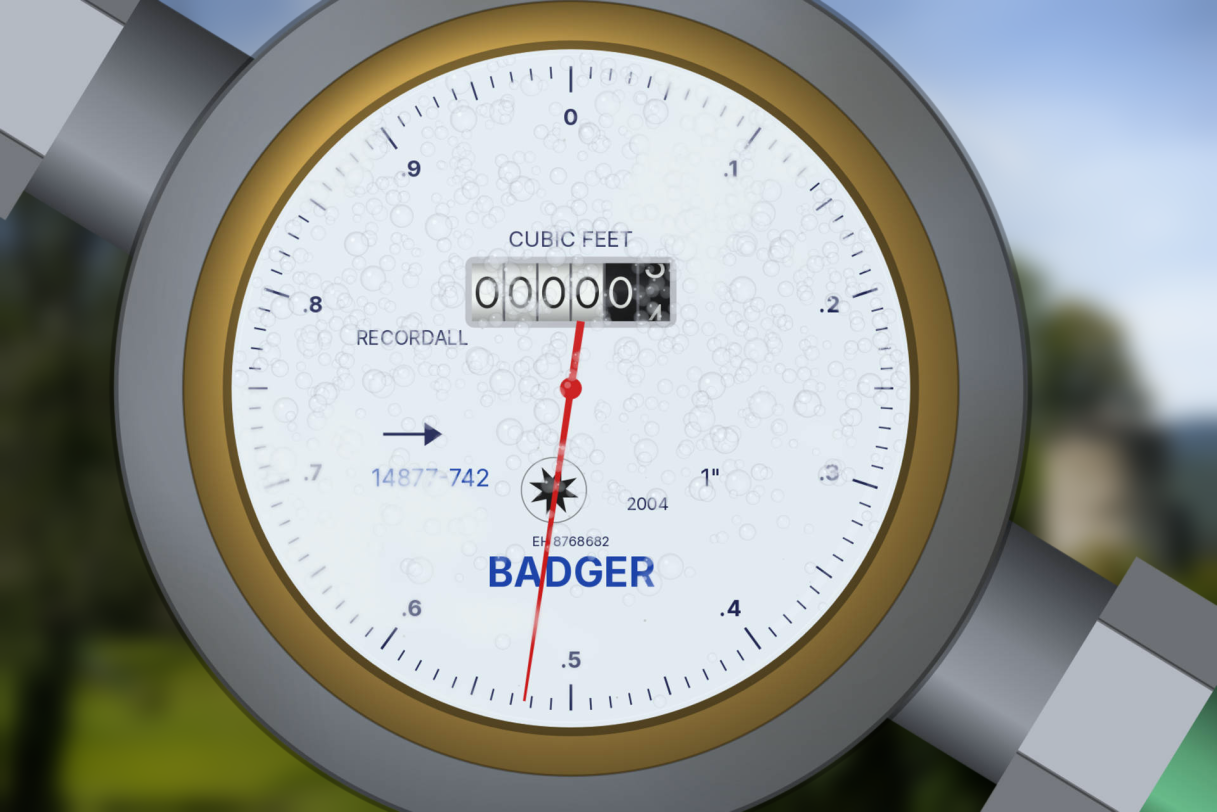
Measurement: 3.52 ft³
